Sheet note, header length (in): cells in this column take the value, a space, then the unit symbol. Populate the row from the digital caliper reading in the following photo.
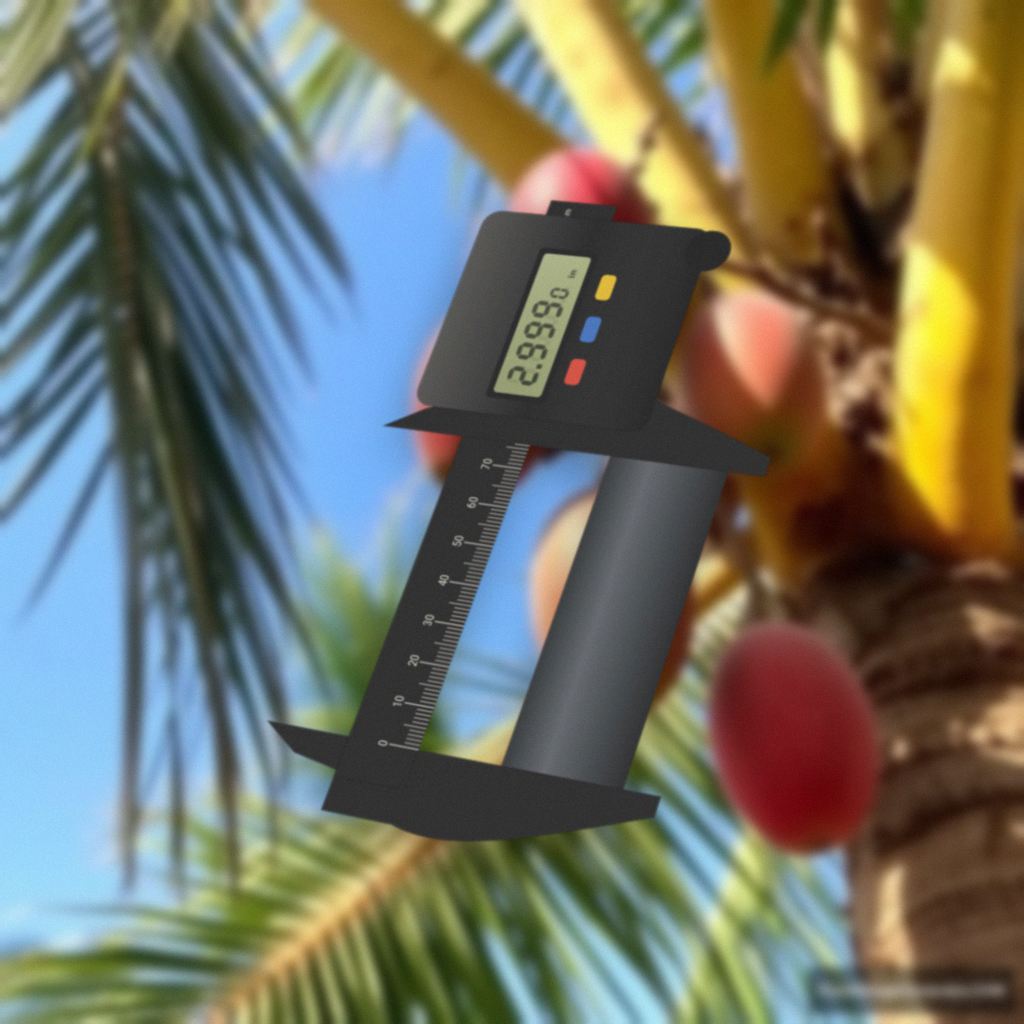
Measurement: 2.9990 in
